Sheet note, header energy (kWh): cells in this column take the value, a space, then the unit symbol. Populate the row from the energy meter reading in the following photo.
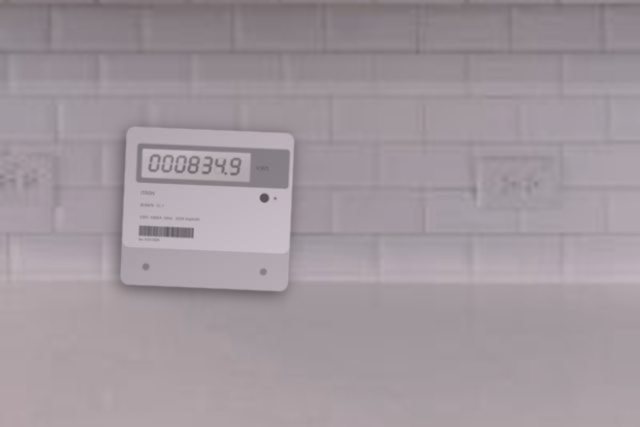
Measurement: 834.9 kWh
